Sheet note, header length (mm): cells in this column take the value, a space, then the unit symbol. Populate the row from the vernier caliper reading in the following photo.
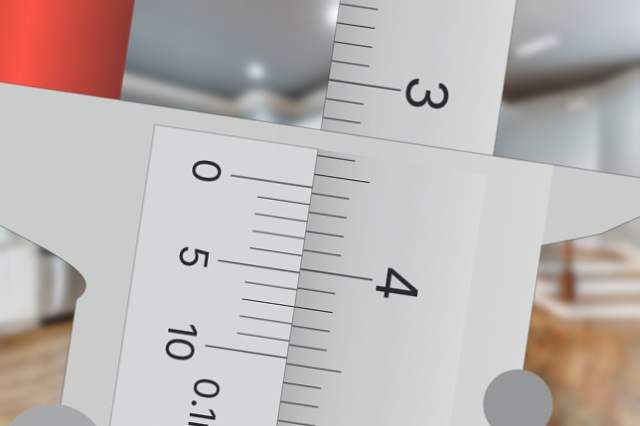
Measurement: 35.7 mm
